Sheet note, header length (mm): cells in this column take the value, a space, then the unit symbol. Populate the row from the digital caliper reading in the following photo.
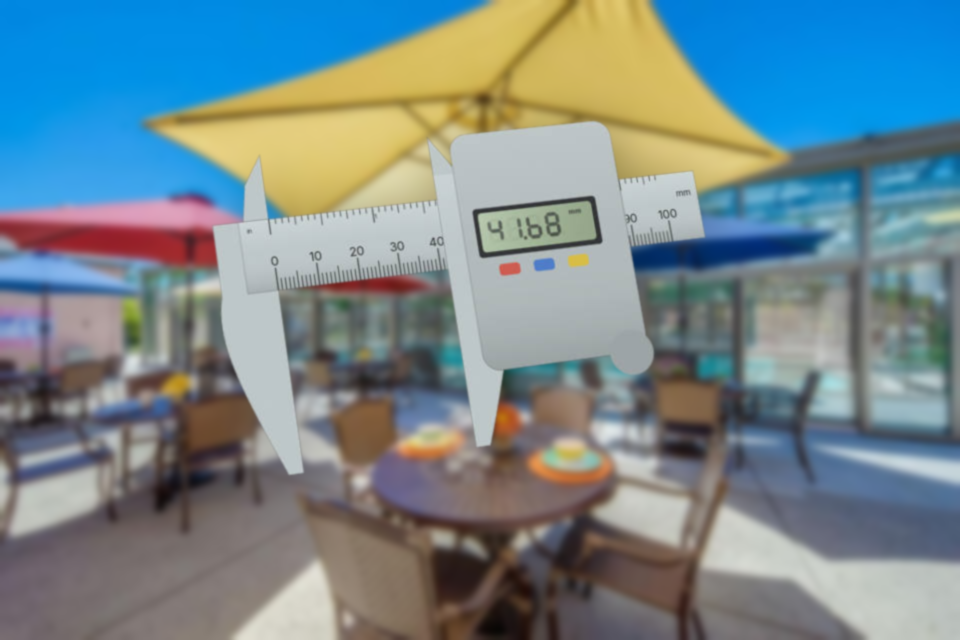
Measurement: 41.68 mm
